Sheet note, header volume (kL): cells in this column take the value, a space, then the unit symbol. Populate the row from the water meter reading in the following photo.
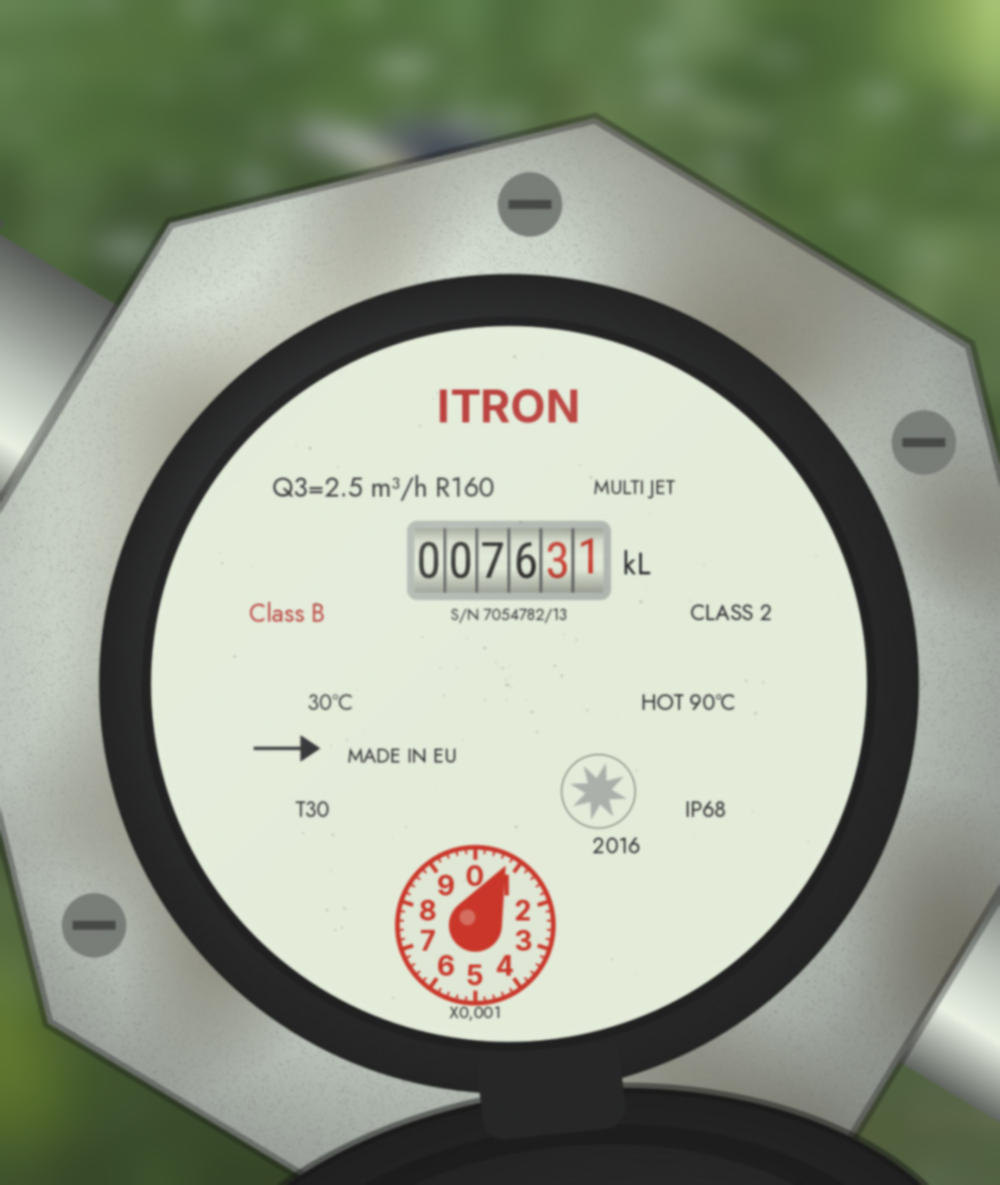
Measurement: 76.310 kL
